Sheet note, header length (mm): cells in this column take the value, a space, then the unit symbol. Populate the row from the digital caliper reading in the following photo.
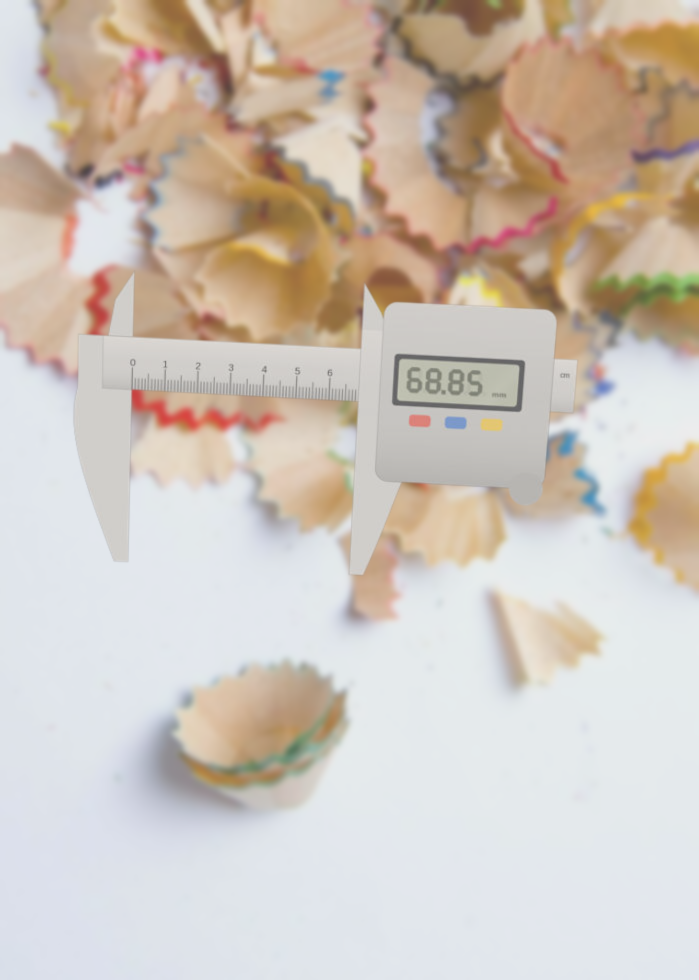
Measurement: 68.85 mm
